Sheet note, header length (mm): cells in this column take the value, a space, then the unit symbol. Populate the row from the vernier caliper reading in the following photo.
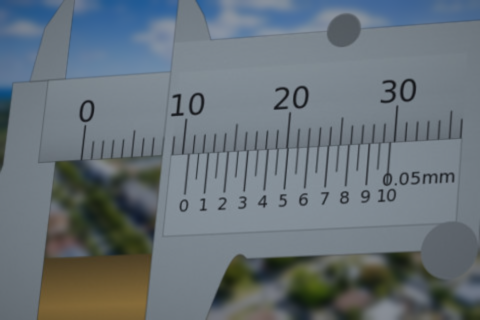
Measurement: 10.6 mm
